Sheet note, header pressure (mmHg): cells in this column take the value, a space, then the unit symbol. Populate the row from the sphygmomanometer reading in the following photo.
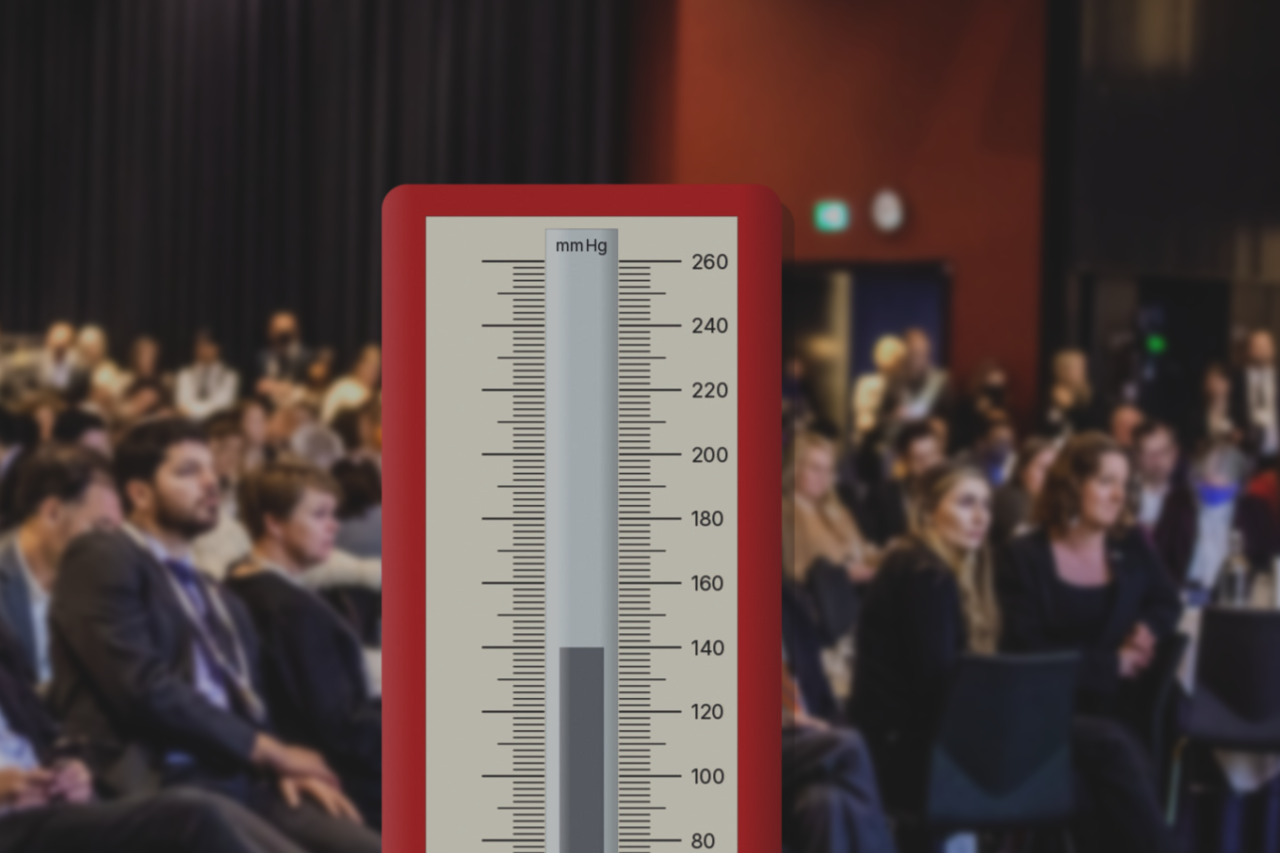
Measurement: 140 mmHg
